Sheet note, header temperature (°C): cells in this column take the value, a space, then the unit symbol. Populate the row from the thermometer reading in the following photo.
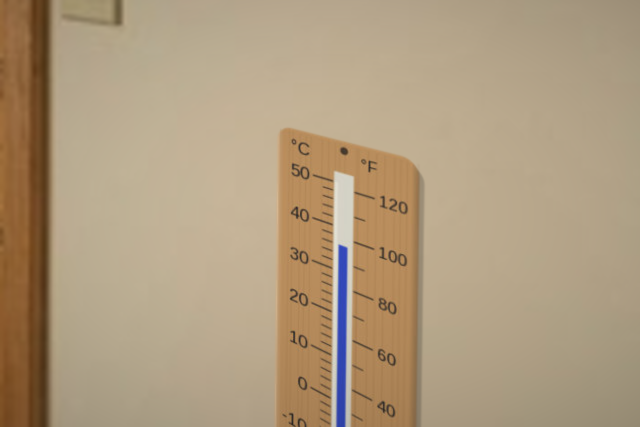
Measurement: 36 °C
